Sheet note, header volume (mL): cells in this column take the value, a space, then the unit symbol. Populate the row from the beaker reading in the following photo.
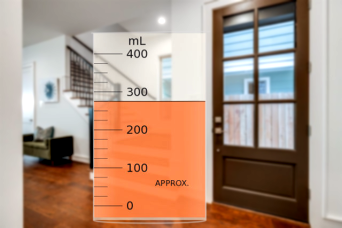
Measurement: 275 mL
